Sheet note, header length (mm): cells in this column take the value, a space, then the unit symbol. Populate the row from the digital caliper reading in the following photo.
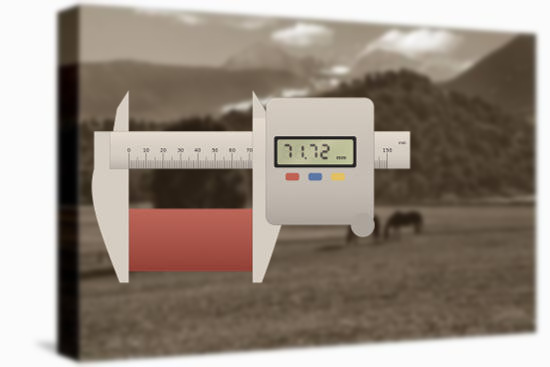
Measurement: 71.72 mm
